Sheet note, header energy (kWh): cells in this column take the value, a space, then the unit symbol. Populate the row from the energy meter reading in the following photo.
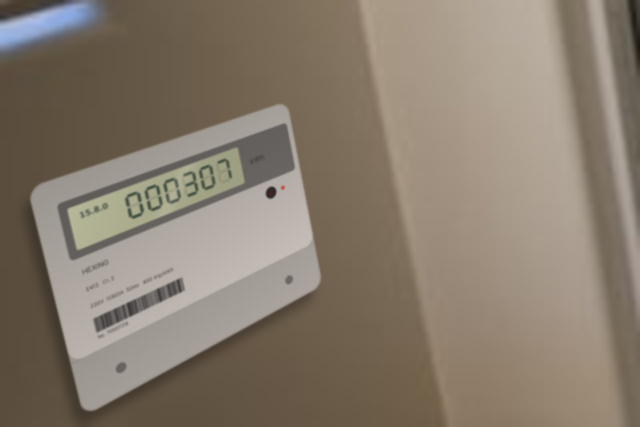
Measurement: 307 kWh
